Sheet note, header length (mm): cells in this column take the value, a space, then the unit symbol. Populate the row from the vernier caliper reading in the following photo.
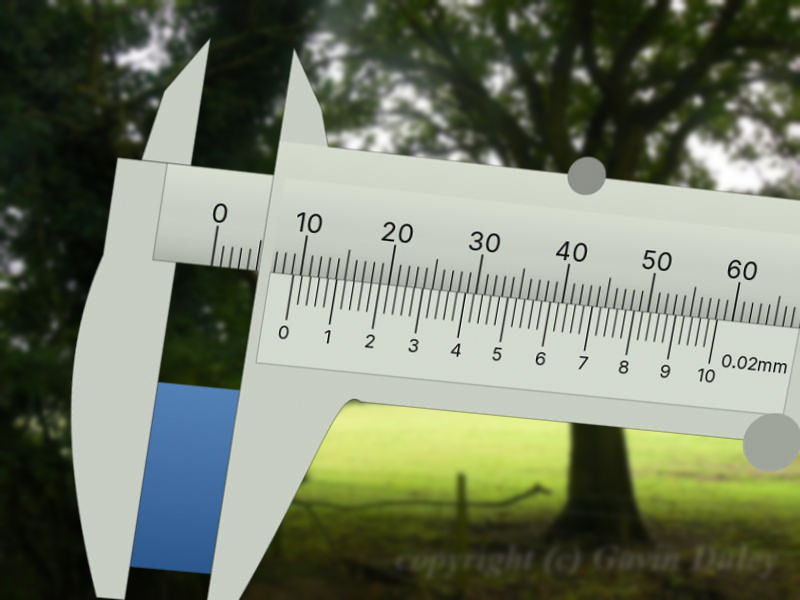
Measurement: 9.2 mm
